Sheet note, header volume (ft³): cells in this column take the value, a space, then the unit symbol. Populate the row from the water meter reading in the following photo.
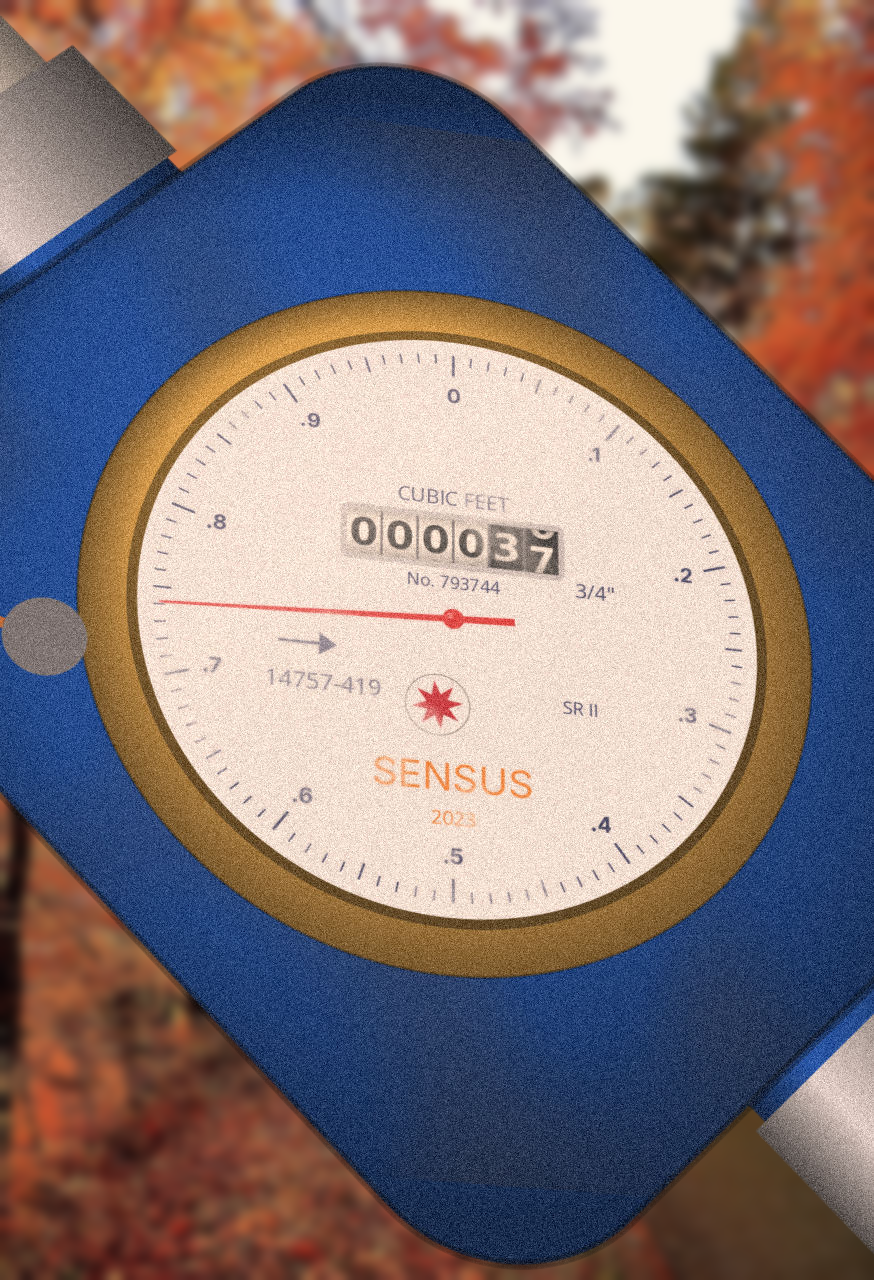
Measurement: 36.74 ft³
